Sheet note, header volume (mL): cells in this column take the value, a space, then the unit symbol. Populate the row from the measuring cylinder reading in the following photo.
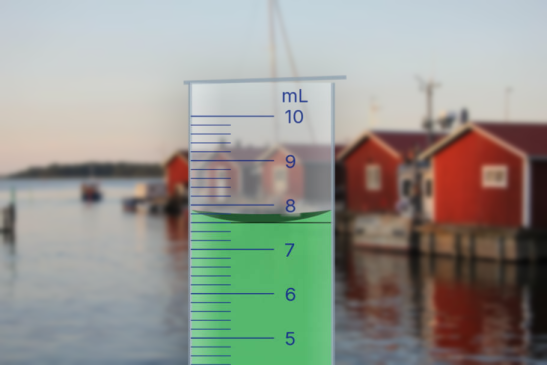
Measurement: 7.6 mL
